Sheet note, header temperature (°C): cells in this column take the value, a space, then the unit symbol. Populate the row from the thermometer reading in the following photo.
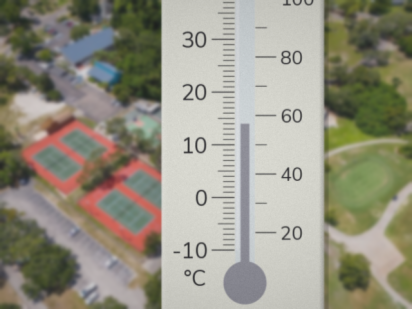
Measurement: 14 °C
